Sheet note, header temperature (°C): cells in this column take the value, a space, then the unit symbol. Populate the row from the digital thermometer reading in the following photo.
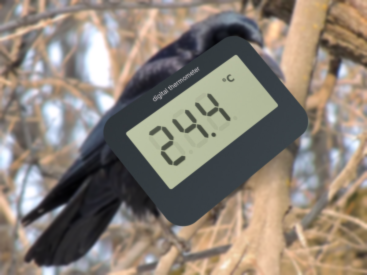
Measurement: 24.4 °C
